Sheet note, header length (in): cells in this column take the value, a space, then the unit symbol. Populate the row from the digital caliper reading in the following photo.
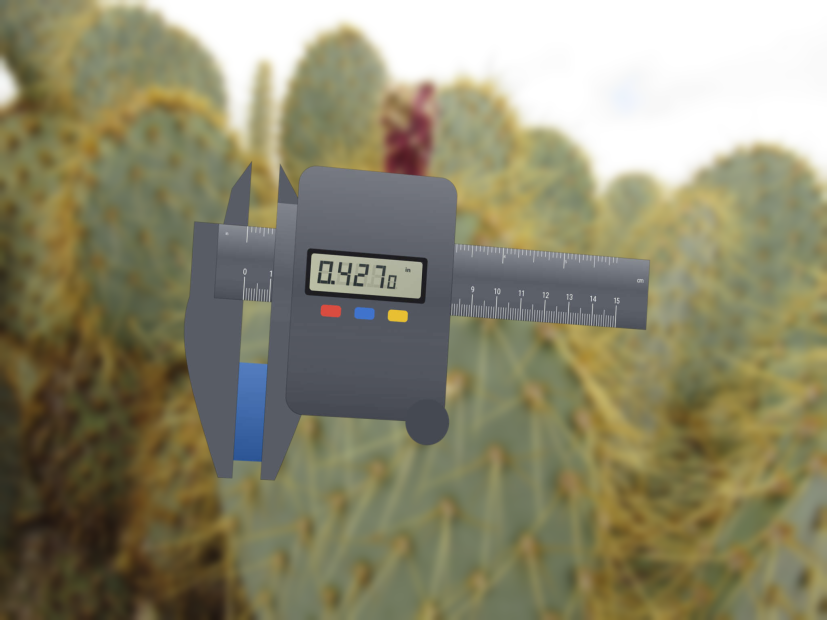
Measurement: 0.4270 in
